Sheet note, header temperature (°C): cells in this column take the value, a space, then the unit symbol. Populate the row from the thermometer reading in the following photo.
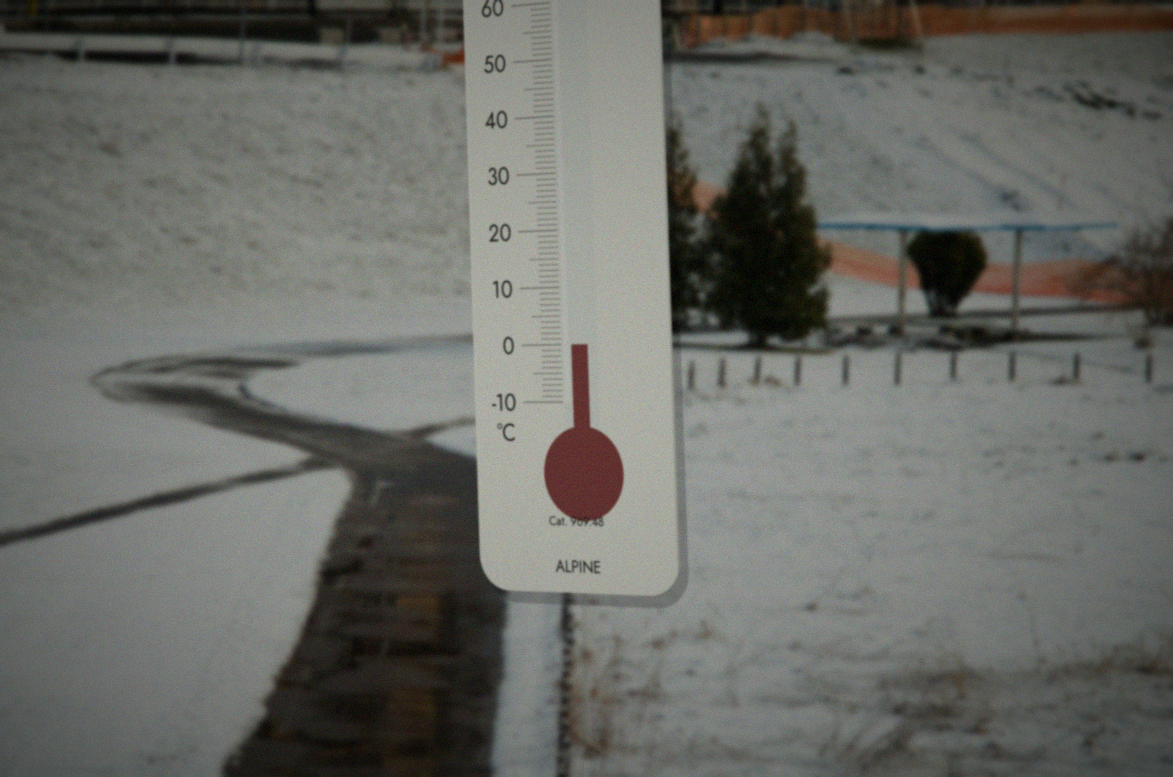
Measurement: 0 °C
